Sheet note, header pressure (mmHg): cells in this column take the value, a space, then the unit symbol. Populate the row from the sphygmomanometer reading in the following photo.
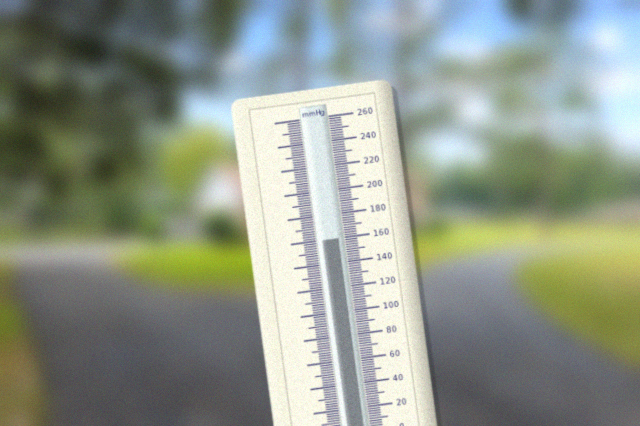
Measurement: 160 mmHg
